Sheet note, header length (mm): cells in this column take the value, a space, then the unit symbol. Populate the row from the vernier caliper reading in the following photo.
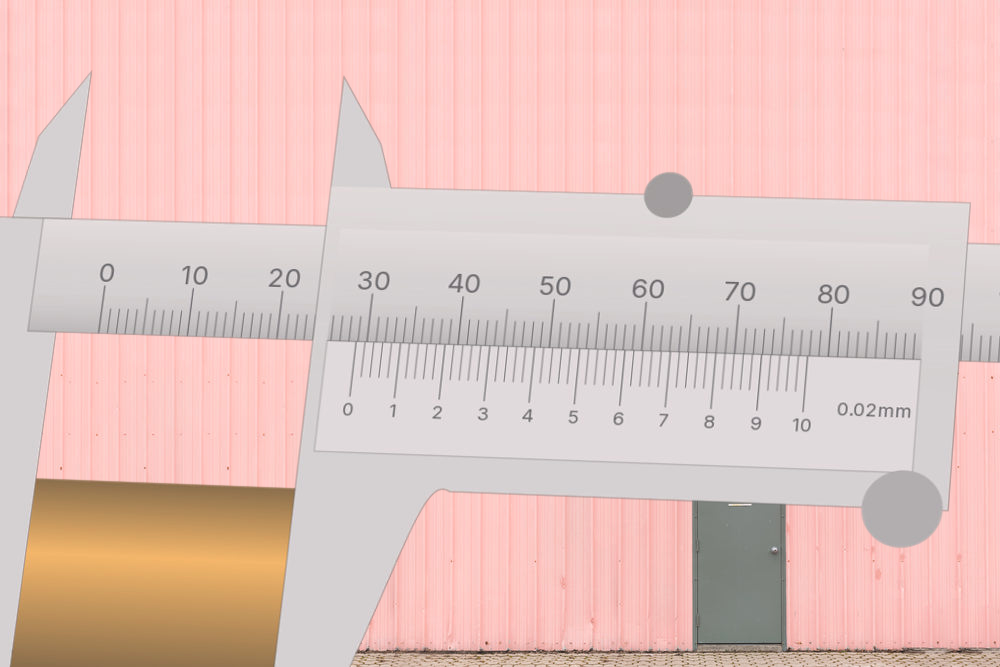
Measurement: 28.8 mm
